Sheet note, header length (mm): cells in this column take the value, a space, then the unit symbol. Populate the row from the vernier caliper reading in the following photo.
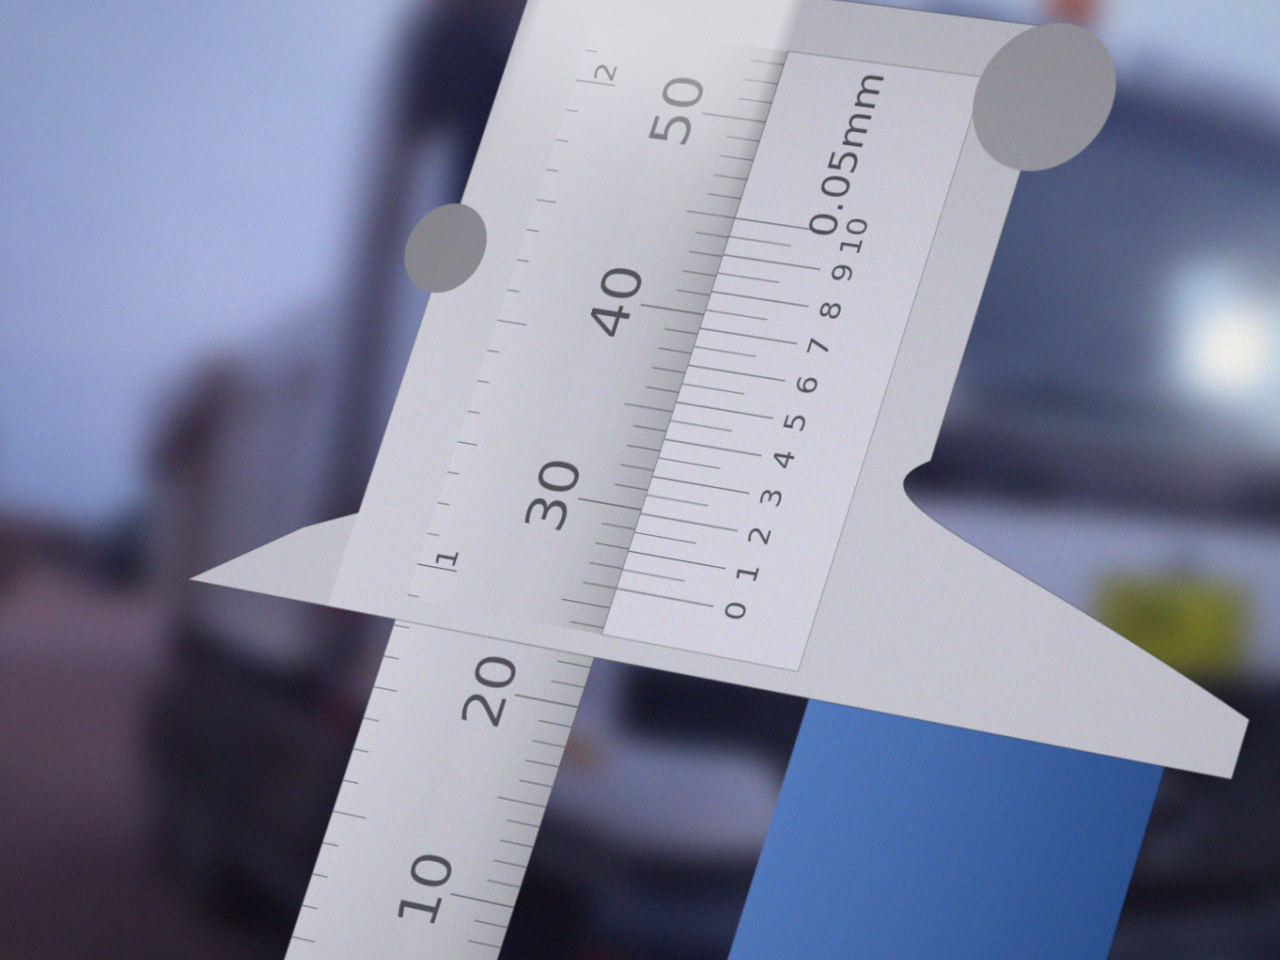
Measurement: 26.0 mm
